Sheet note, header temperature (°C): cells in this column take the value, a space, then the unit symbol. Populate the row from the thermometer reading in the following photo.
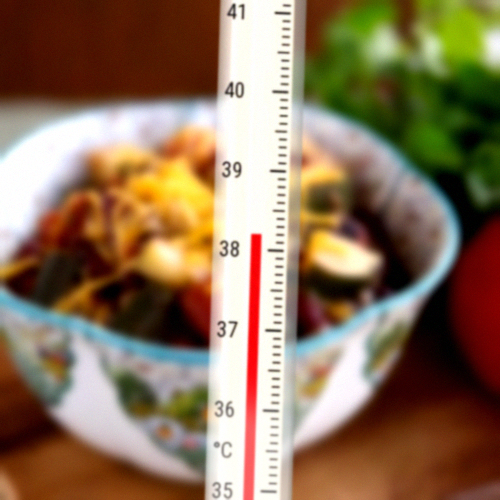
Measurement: 38.2 °C
